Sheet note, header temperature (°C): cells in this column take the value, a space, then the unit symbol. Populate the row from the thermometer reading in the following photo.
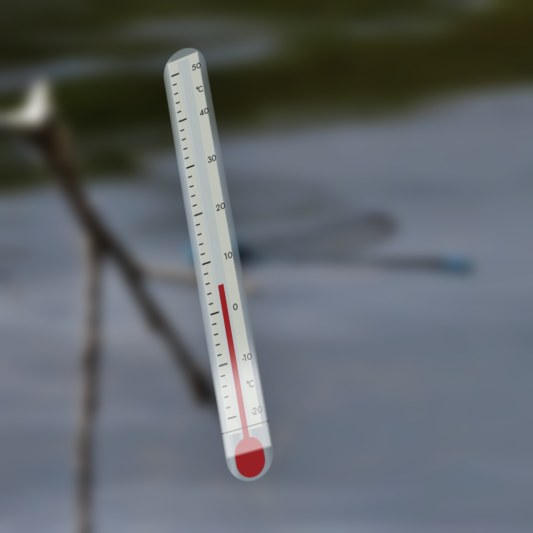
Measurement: 5 °C
